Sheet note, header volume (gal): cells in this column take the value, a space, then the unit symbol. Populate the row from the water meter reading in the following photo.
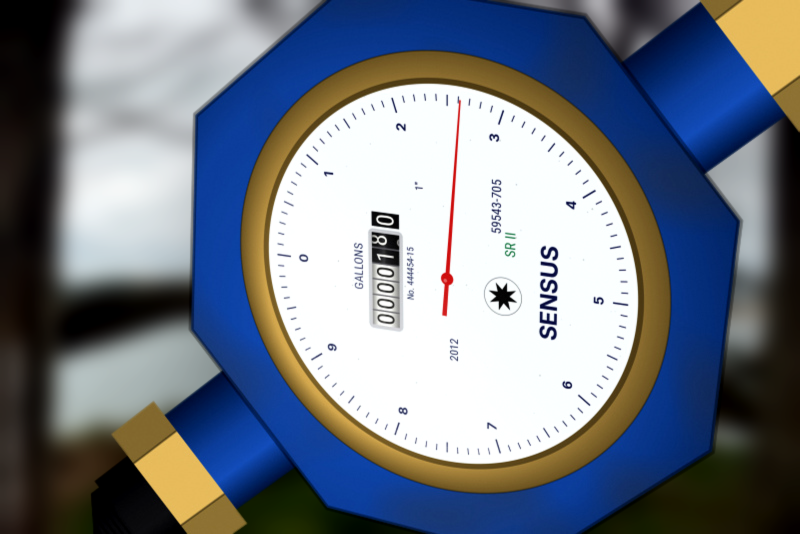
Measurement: 182.6 gal
